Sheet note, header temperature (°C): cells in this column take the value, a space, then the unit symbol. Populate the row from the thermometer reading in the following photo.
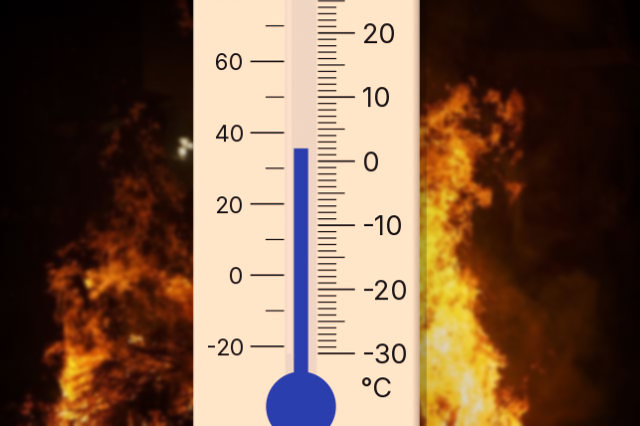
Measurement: 2 °C
